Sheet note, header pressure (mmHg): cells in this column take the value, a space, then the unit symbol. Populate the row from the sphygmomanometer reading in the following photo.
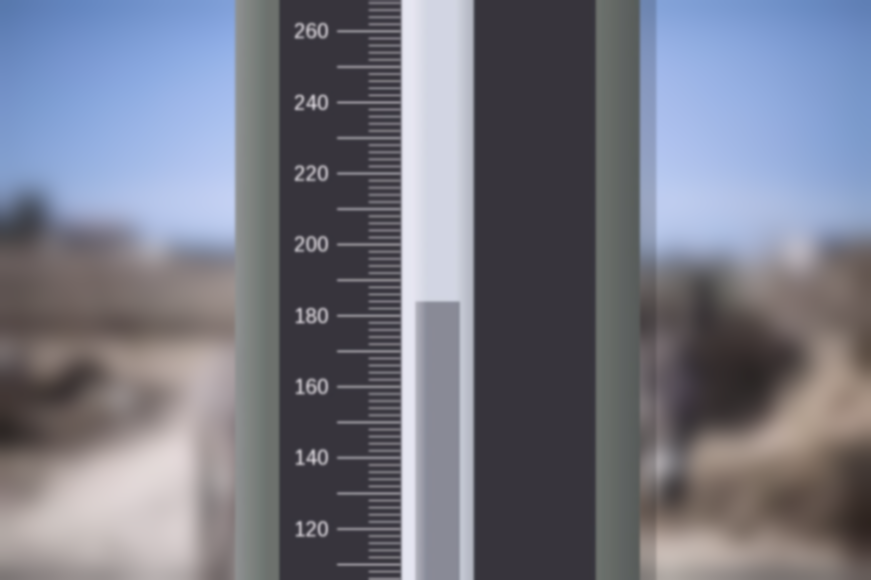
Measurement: 184 mmHg
